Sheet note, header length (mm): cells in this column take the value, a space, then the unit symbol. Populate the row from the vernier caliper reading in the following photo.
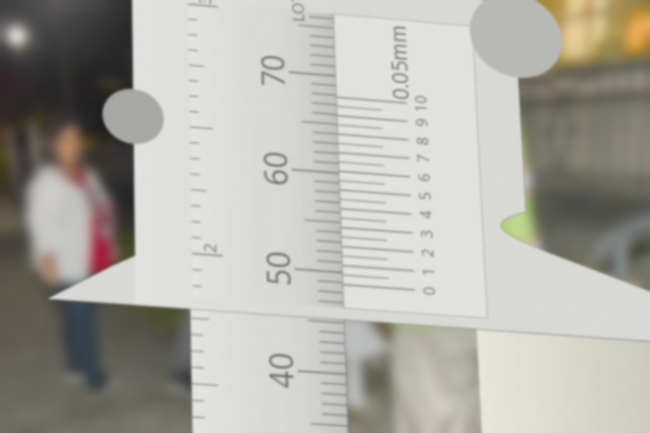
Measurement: 48.8 mm
